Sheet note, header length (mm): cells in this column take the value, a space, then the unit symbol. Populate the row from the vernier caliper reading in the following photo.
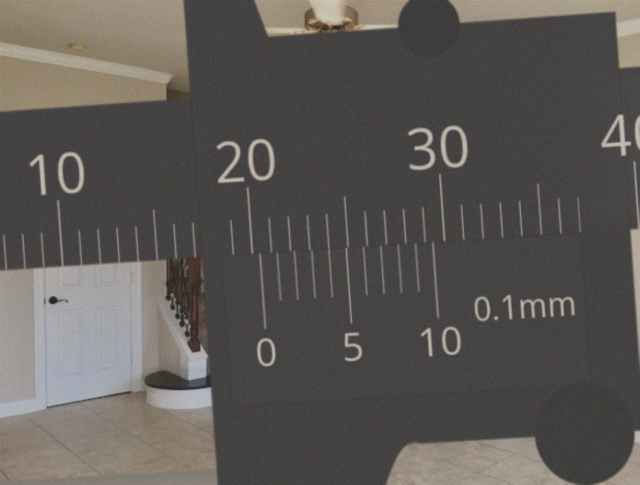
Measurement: 20.4 mm
